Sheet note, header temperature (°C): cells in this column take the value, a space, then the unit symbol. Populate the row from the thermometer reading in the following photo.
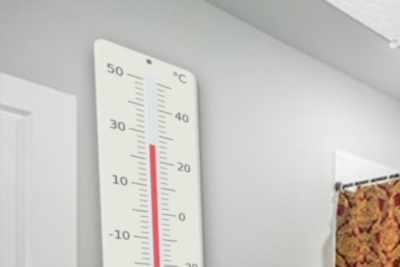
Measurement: 26 °C
